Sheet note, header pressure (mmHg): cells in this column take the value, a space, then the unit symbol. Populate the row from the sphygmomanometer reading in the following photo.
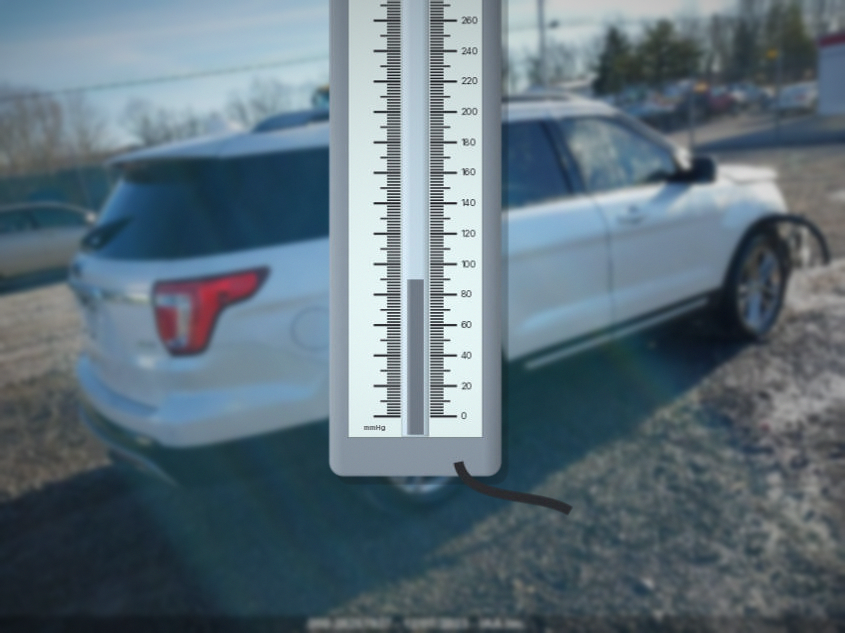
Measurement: 90 mmHg
